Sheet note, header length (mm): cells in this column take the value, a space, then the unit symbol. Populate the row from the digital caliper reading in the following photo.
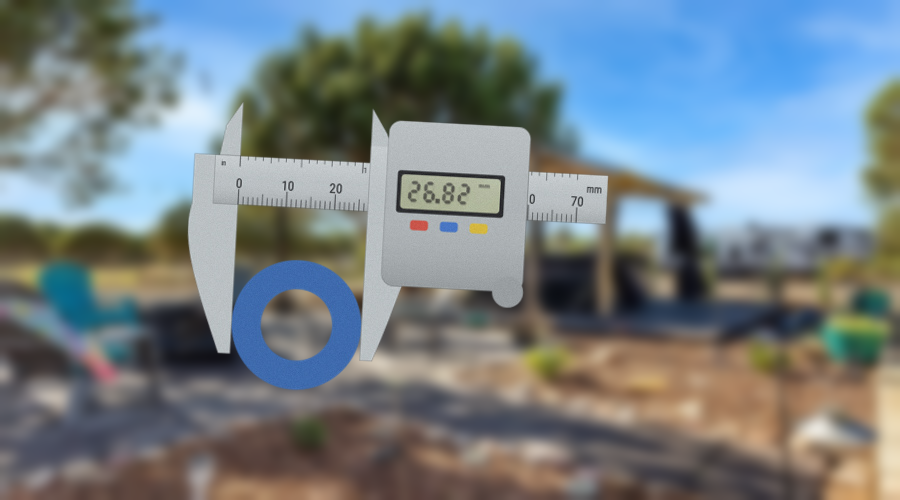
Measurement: 26.82 mm
